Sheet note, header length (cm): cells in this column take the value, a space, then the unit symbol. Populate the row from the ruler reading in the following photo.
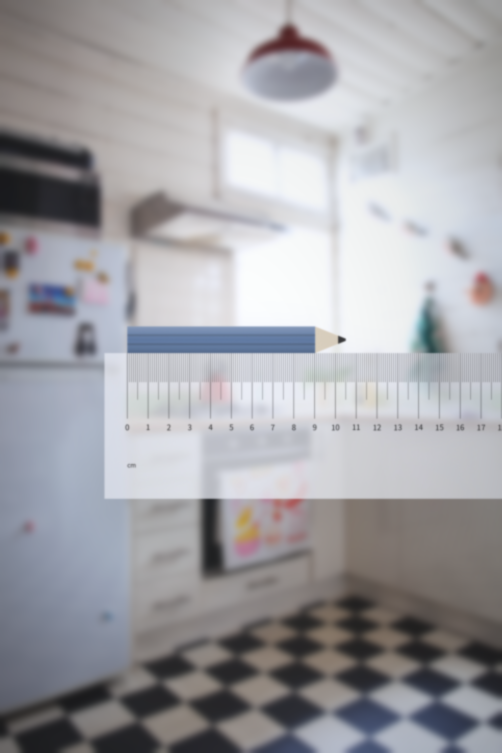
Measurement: 10.5 cm
